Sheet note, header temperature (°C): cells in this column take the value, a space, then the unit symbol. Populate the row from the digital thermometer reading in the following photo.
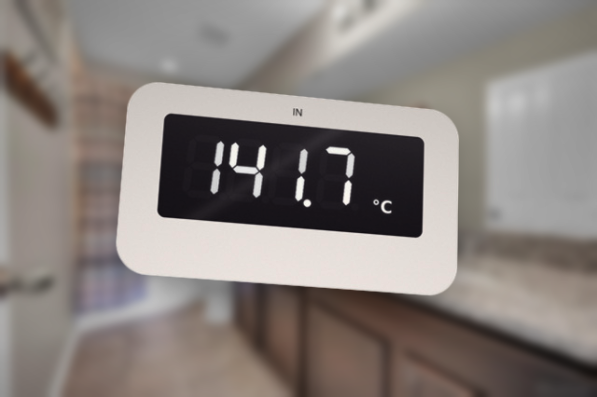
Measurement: 141.7 °C
